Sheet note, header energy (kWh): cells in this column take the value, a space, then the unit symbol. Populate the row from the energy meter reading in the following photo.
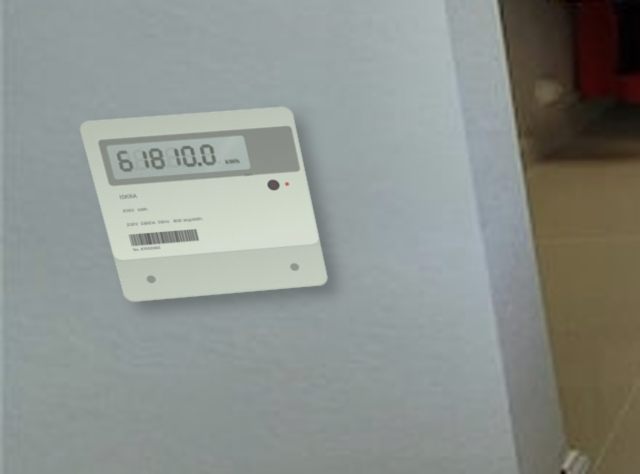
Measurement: 61810.0 kWh
